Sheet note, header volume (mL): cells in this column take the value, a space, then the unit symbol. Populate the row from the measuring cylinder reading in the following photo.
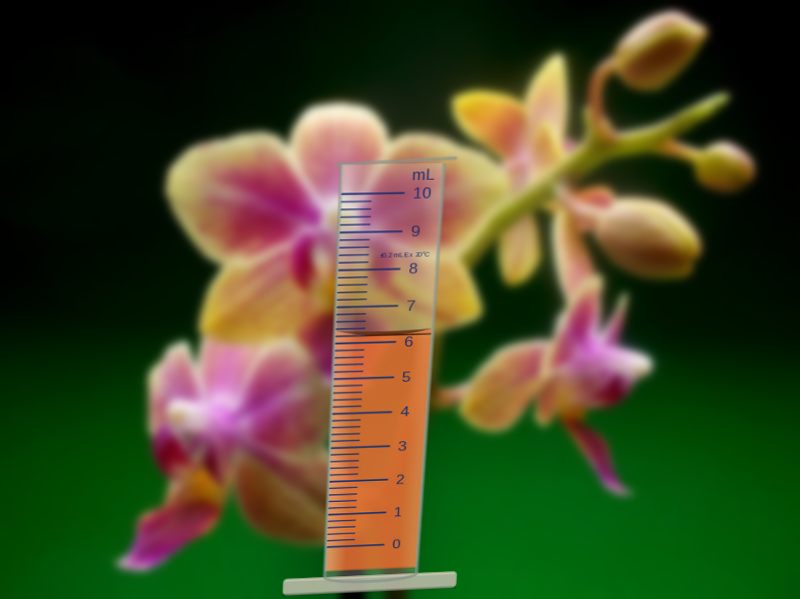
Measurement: 6.2 mL
